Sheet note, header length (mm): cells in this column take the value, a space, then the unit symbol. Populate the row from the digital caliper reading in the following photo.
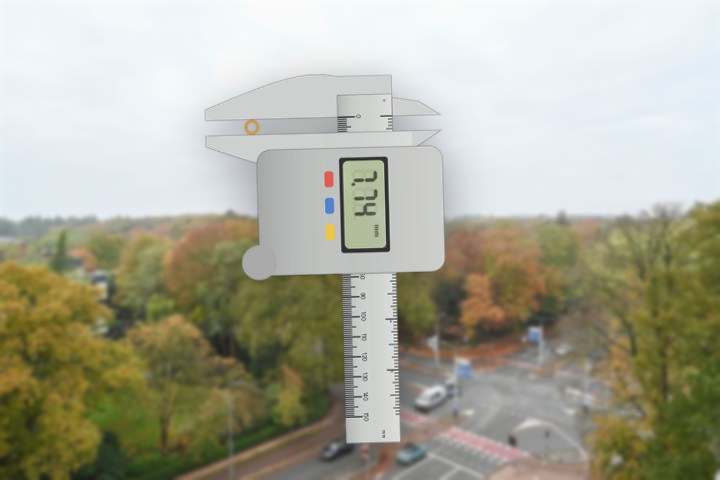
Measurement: 7.74 mm
